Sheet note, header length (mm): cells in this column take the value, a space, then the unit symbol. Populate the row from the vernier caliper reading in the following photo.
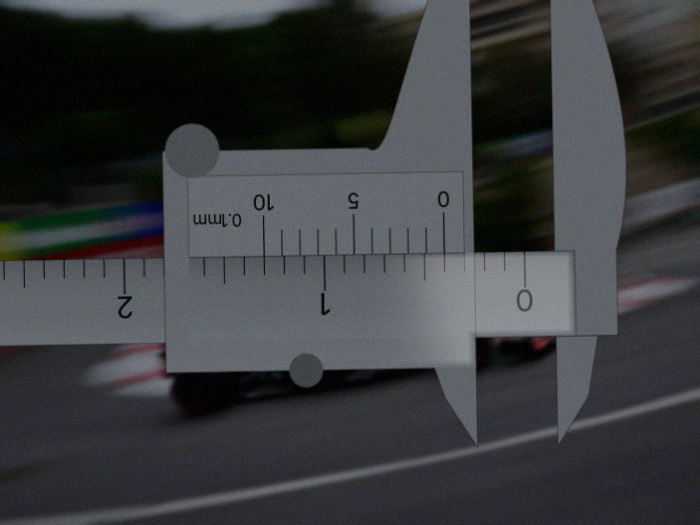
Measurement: 4.0 mm
